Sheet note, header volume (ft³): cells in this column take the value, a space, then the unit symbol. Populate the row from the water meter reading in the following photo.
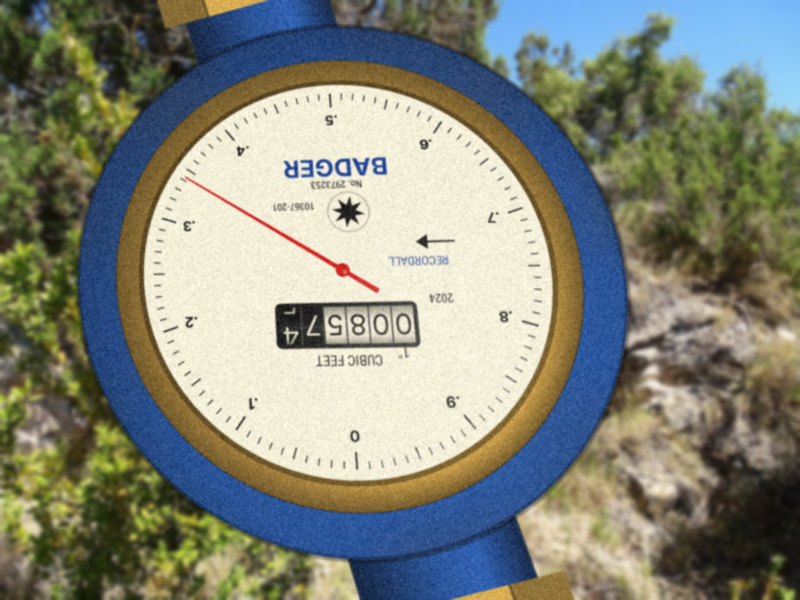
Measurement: 8574.34 ft³
